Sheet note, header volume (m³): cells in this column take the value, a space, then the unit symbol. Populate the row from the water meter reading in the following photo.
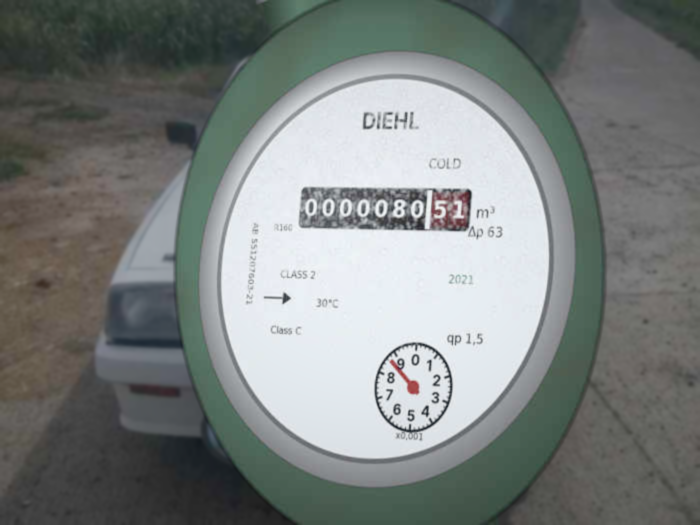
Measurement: 80.518 m³
